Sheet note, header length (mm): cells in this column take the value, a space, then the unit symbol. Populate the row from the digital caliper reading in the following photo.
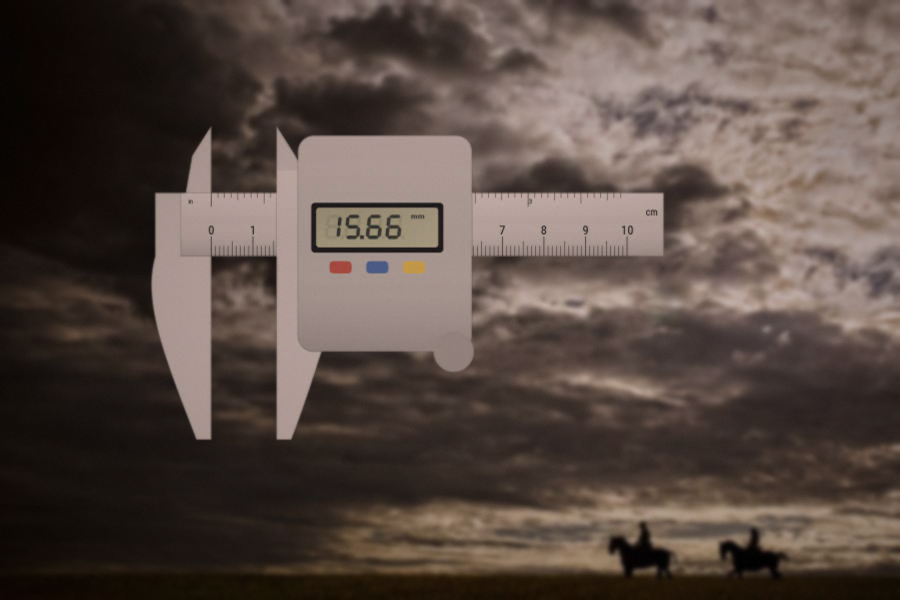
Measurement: 15.66 mm
